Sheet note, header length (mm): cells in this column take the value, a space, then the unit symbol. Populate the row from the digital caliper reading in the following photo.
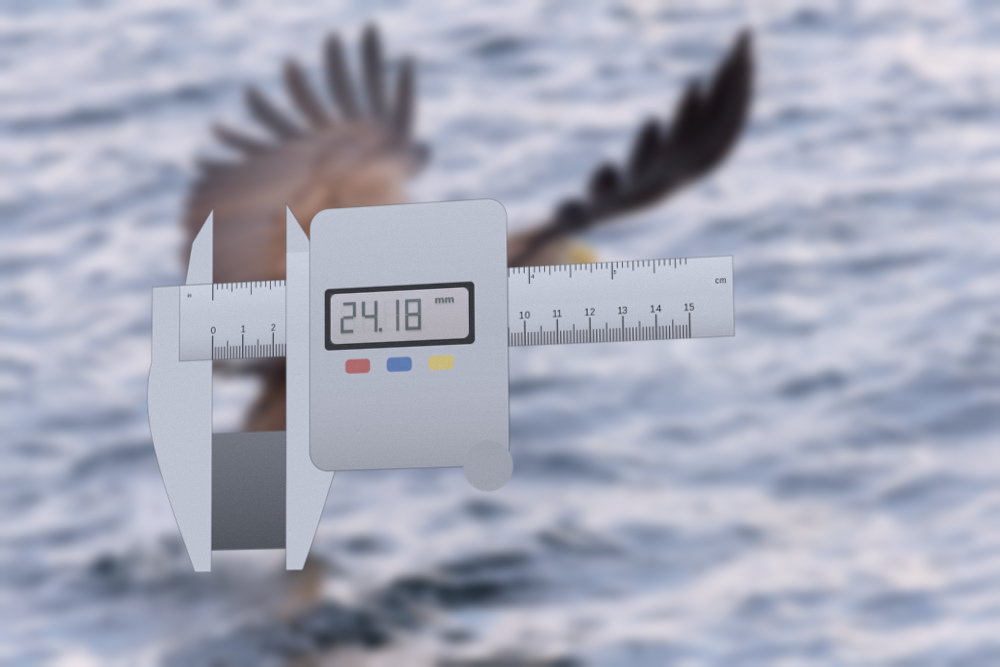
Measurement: 24.18 mm
